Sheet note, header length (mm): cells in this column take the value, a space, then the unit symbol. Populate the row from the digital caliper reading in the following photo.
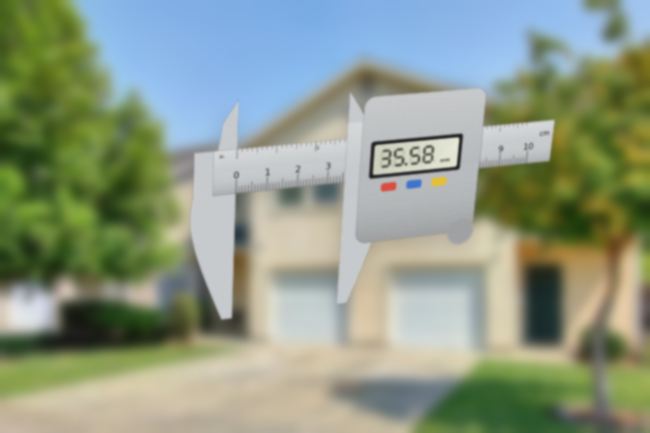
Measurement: 35.58 mm
